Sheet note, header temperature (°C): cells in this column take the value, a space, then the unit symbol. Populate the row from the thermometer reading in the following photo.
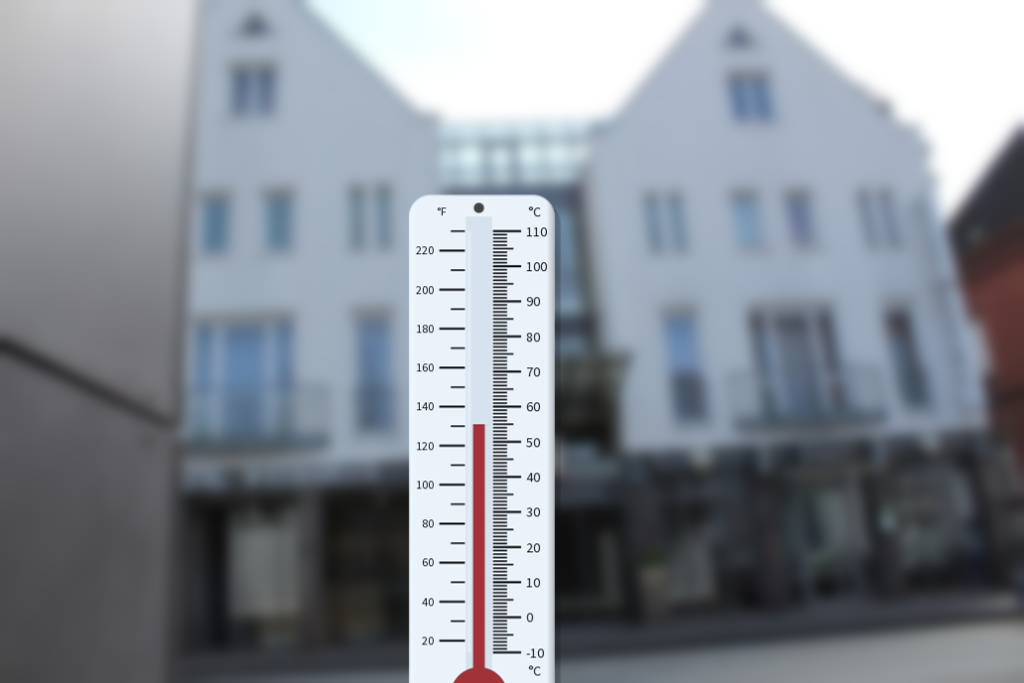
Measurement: 55 °C
